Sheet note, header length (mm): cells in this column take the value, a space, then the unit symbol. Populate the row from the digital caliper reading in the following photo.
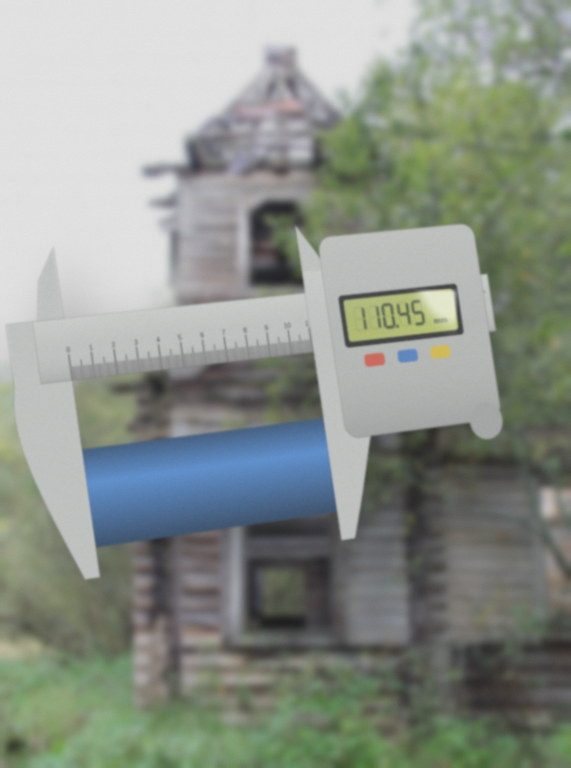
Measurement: 110.45 mm
